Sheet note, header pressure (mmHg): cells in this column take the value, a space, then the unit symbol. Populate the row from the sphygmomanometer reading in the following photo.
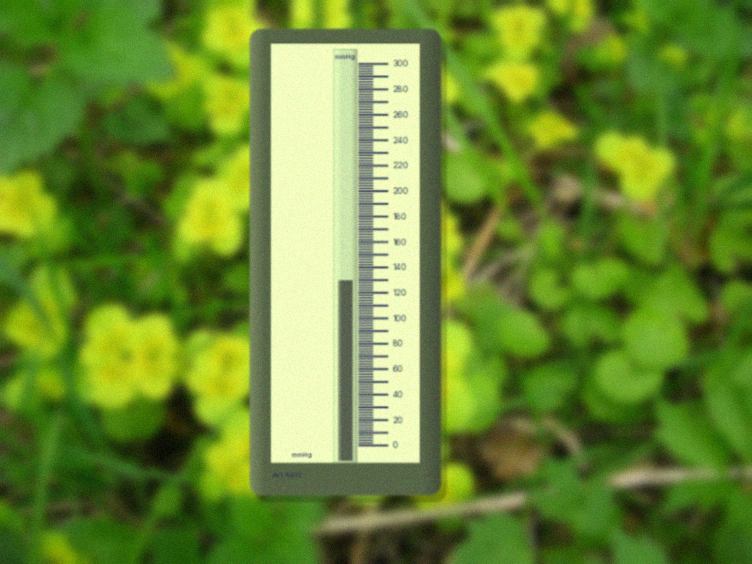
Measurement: 130 mmHg
